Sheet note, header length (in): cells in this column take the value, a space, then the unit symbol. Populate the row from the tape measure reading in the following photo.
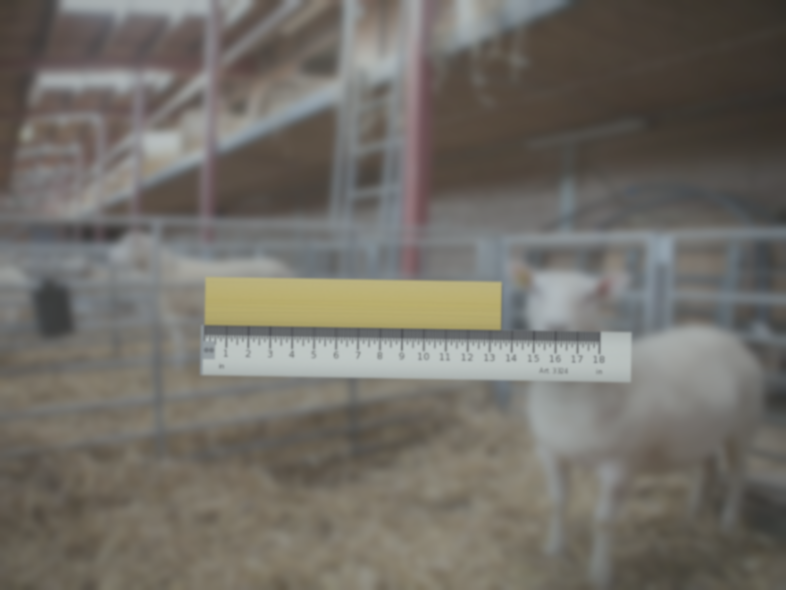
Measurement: 13.5 in
